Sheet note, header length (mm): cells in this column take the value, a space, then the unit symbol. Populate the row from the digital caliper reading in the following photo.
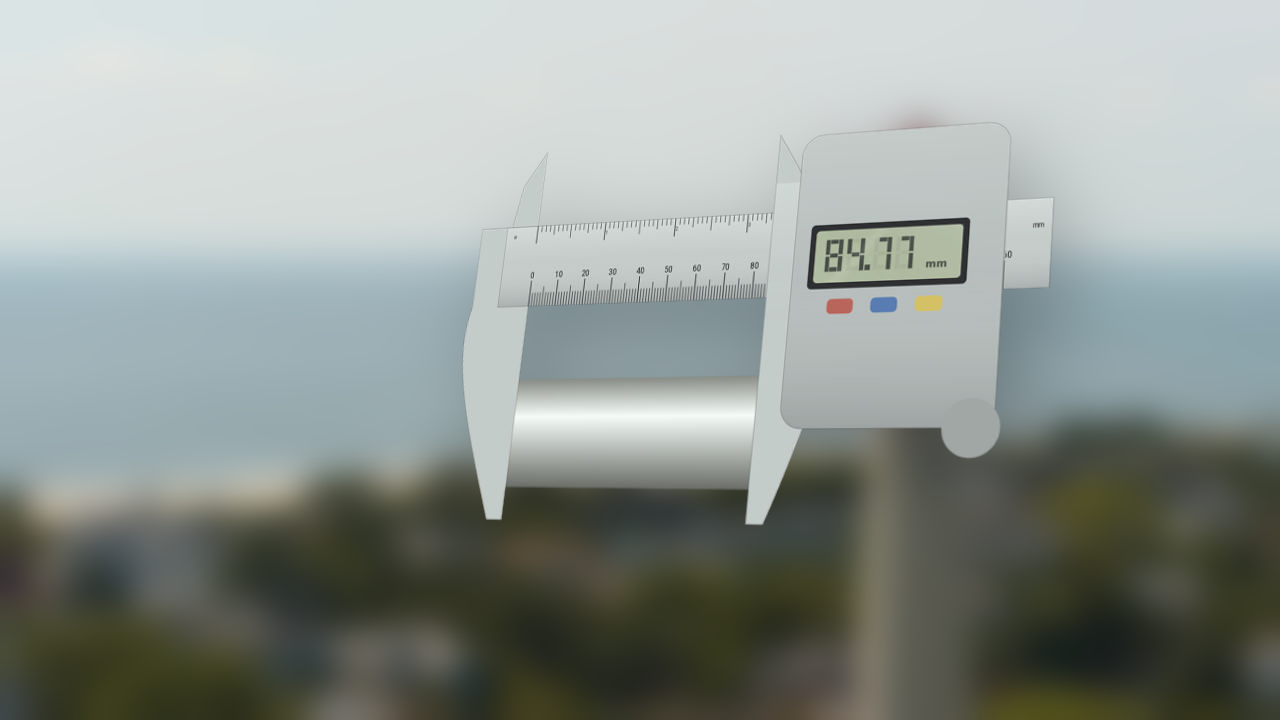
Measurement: 84.77 mm
